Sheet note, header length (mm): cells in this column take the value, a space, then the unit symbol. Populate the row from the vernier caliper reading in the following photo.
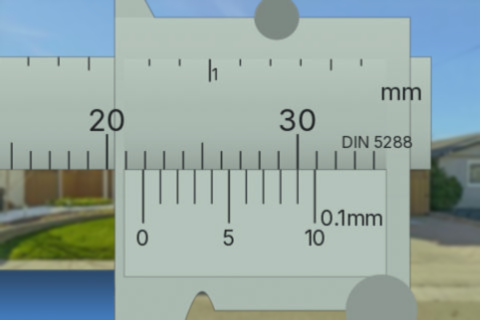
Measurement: 21.9 mm
